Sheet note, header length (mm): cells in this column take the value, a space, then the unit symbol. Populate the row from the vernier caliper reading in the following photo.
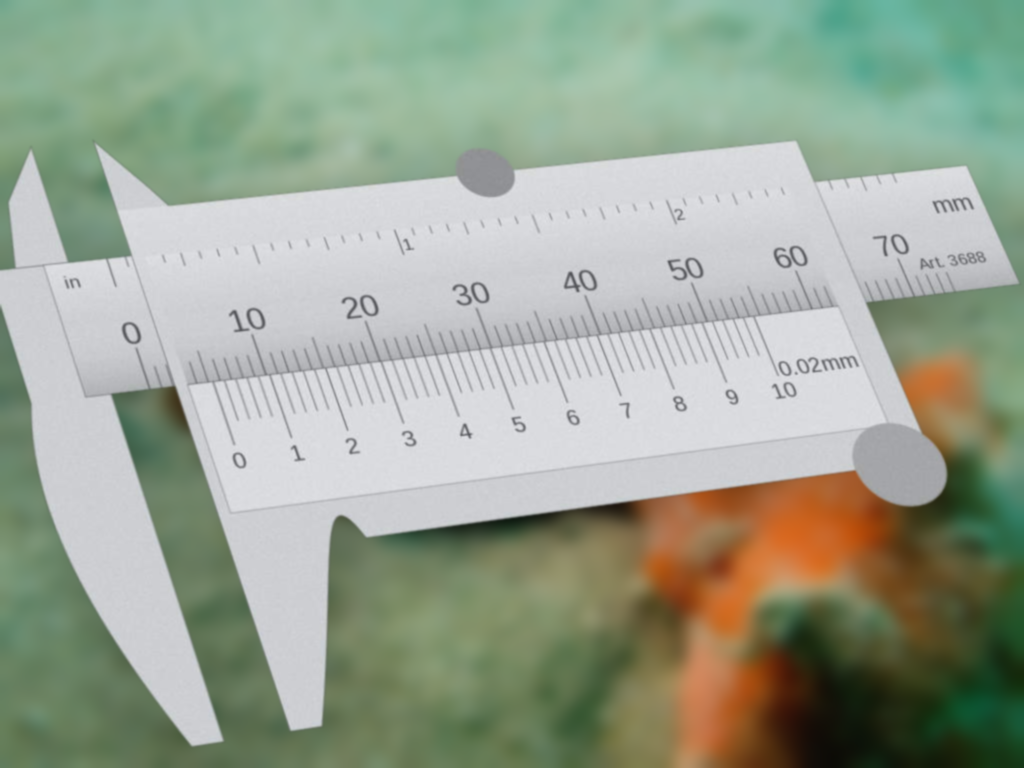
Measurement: 5.4 mm
